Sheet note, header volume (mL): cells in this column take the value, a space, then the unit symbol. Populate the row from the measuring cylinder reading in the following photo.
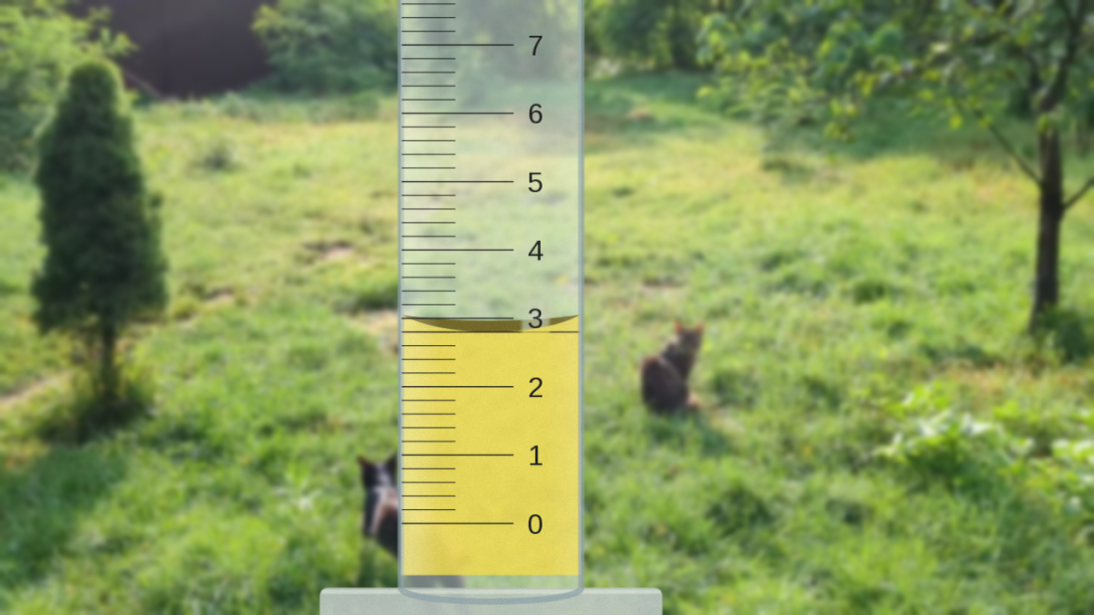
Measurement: 2.8 mL
